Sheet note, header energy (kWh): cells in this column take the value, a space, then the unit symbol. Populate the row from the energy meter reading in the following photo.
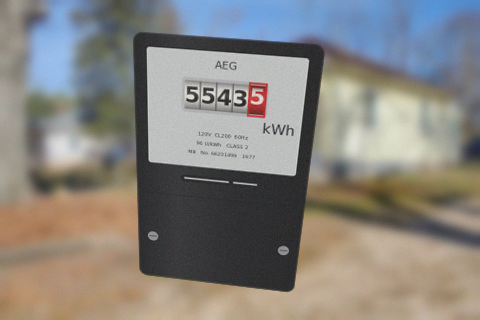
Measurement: 5543.5 kWh
